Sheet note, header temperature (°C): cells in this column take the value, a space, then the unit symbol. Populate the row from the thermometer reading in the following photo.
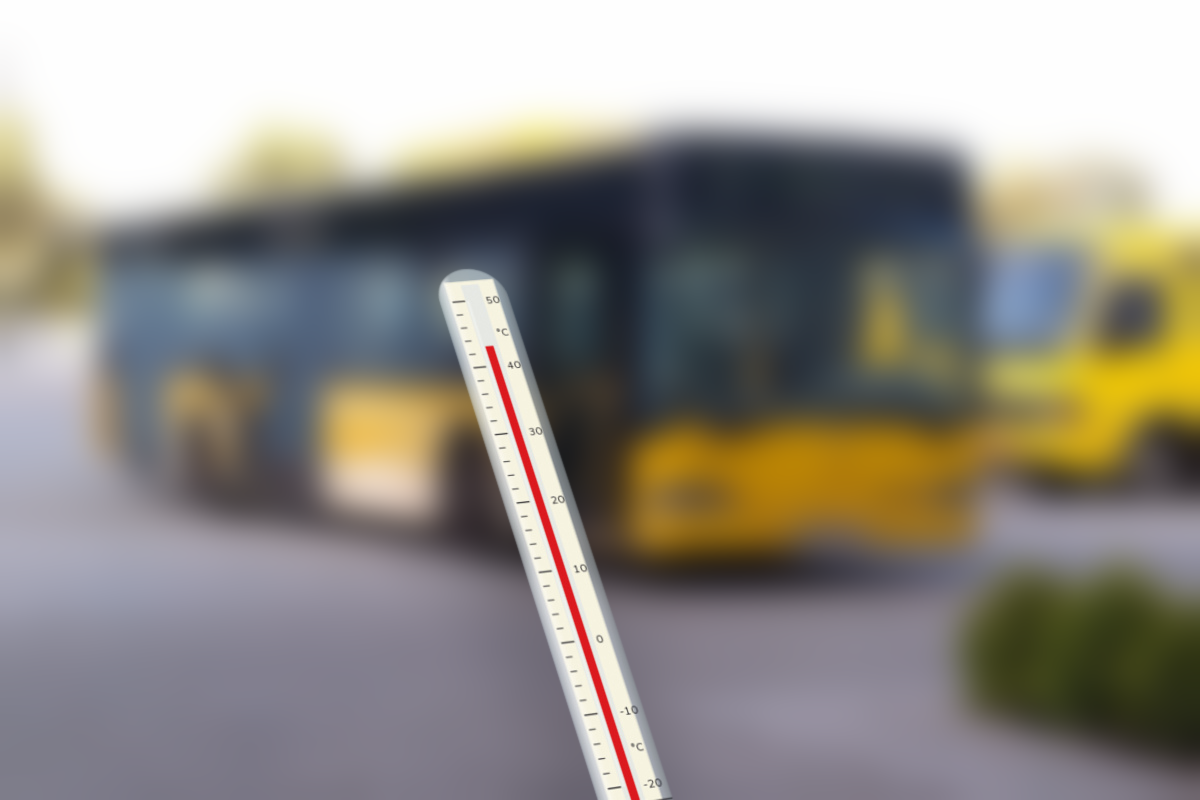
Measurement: 43 °C
